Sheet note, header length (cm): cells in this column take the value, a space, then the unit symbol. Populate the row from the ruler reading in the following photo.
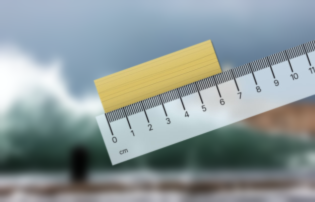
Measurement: 6.5 cm
